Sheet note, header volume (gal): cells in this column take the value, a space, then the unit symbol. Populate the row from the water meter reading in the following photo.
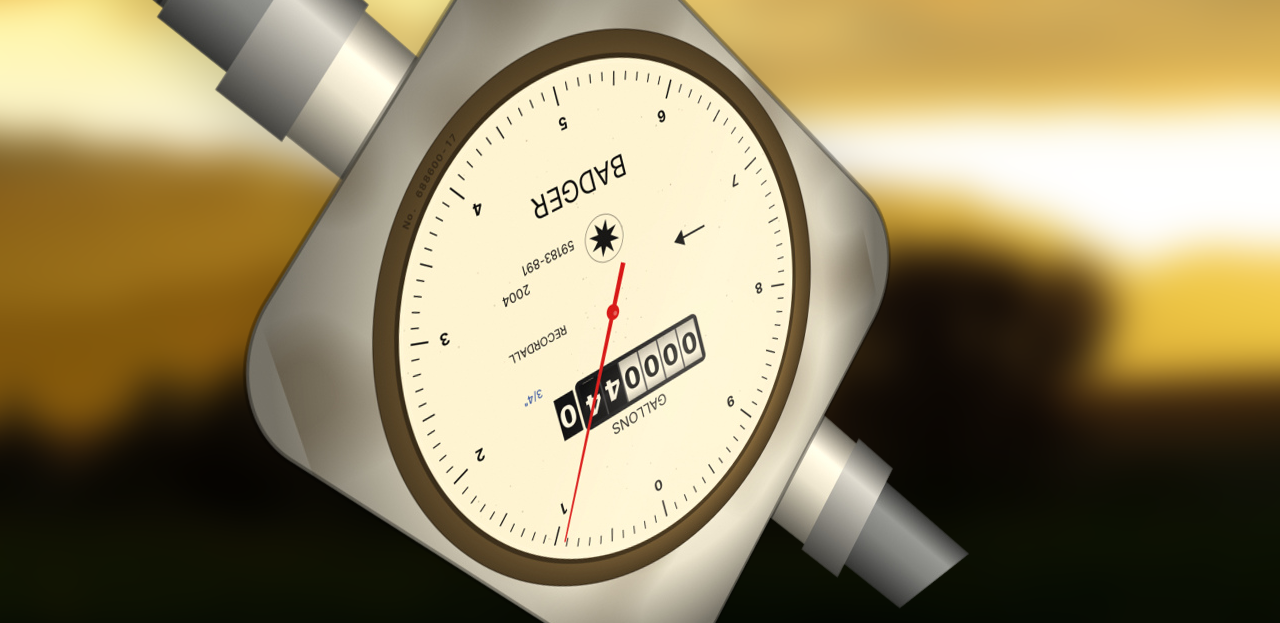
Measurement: 440.9 gal
